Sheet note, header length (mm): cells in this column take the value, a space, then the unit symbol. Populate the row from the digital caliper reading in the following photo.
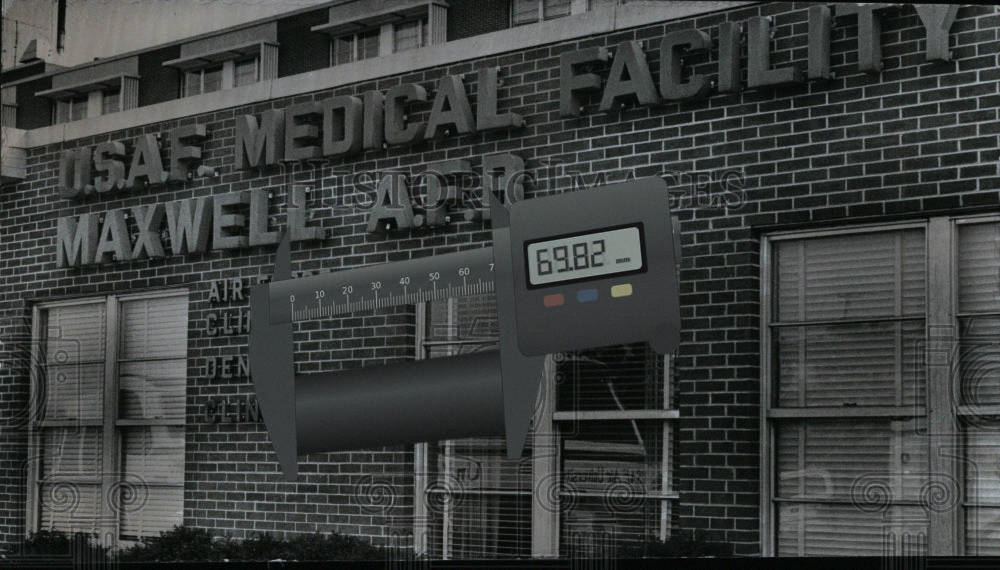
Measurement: 69.82 mm
